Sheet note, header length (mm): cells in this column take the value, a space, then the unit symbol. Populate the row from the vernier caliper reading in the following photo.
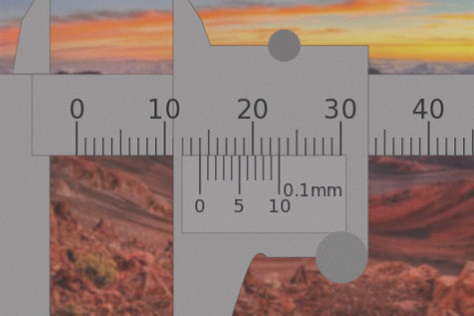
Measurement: 14.0 mm
